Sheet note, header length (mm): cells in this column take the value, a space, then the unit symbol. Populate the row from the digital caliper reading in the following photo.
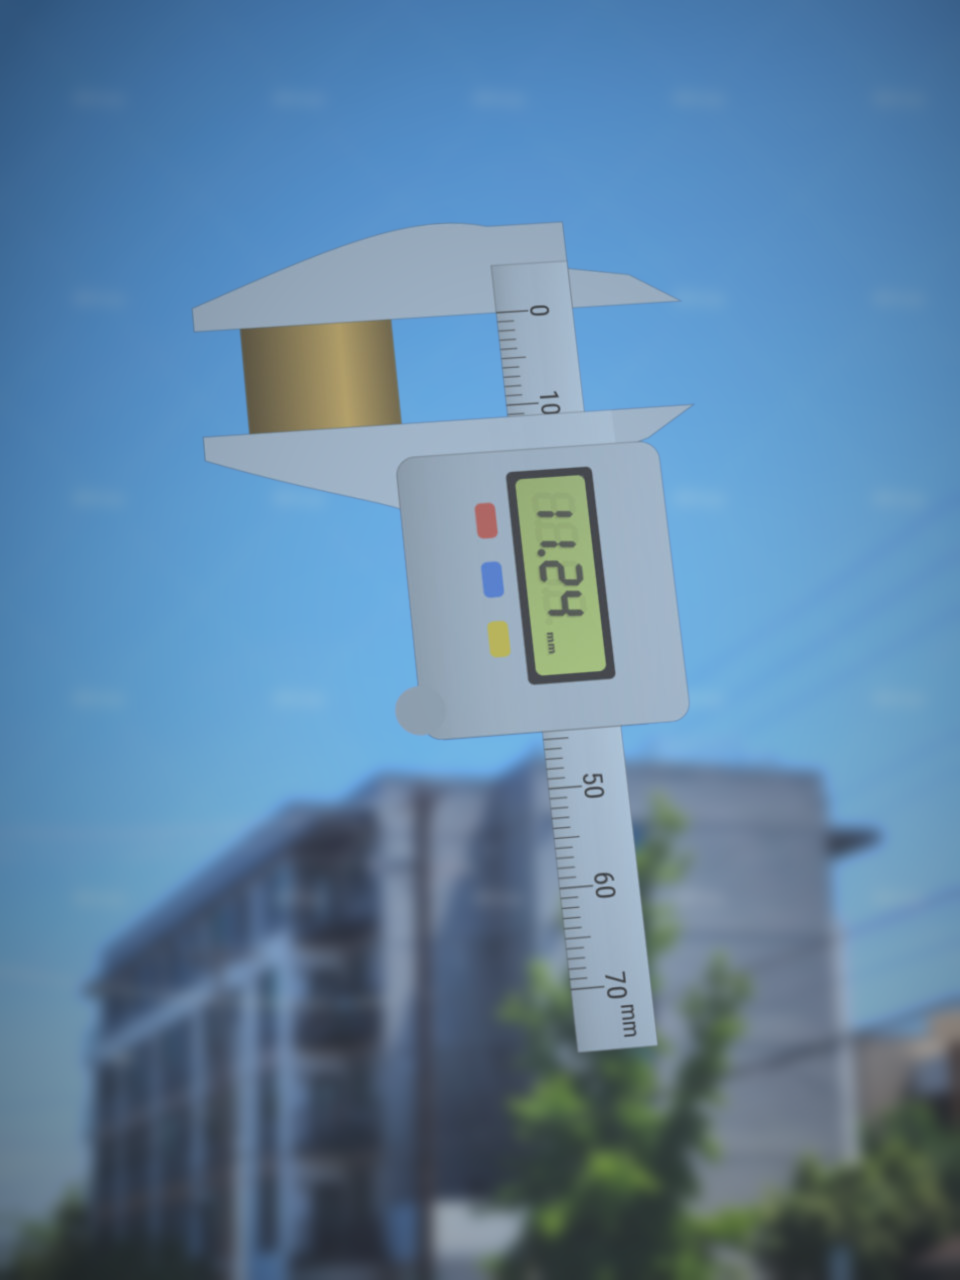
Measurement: 11.24 mm
